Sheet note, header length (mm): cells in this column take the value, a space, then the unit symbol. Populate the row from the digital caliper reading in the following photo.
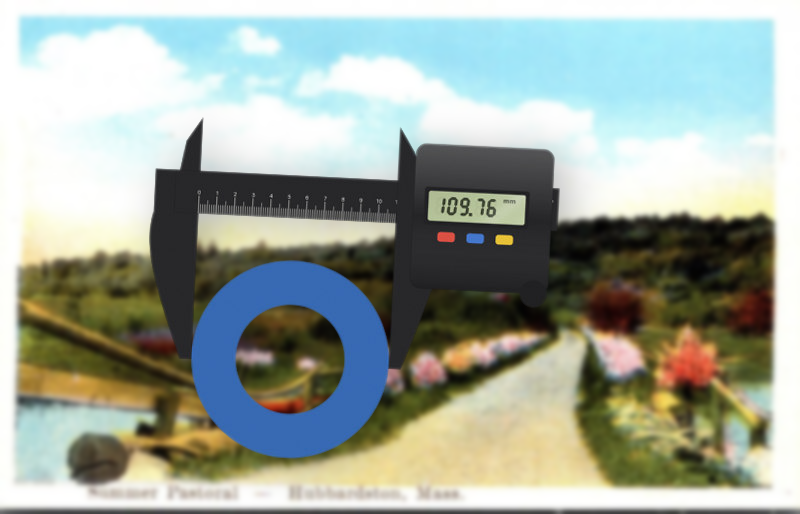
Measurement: 109.76 mm
